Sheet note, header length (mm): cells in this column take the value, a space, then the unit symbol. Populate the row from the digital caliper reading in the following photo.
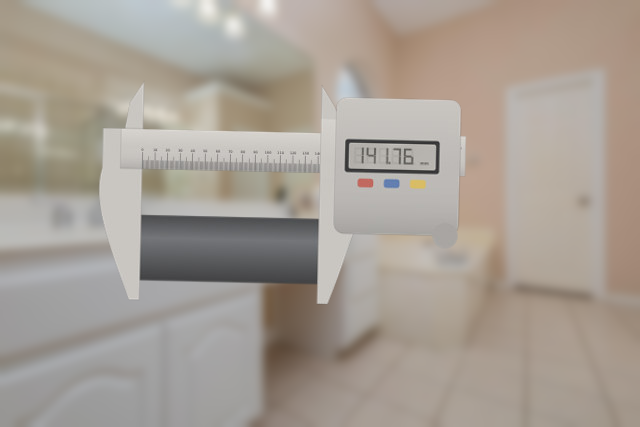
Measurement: 141.76 mm
